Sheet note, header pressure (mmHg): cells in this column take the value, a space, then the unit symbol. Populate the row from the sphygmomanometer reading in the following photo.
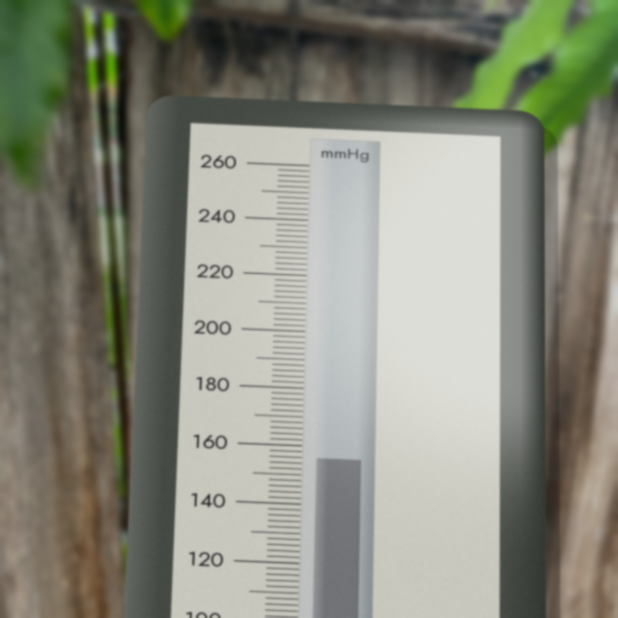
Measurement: 156 mmHg
